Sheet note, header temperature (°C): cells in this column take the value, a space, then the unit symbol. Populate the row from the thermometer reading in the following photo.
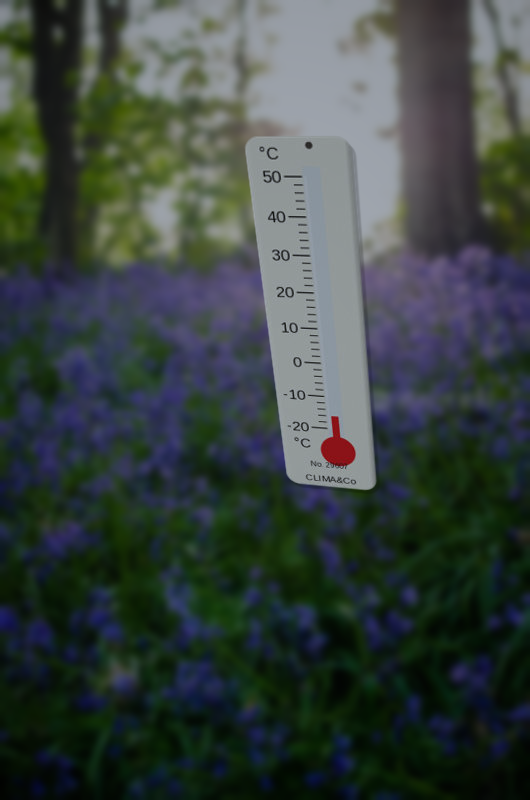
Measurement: -16 °C
